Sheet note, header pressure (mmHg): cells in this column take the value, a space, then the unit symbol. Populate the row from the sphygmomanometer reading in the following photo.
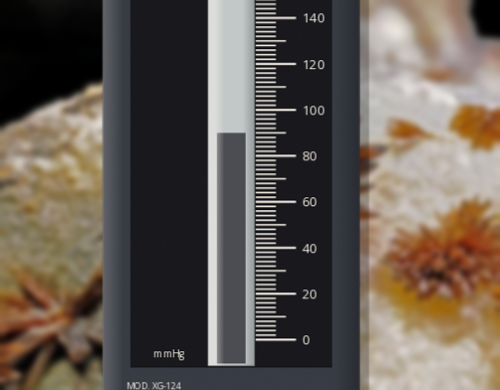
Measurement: 90 mmHg
